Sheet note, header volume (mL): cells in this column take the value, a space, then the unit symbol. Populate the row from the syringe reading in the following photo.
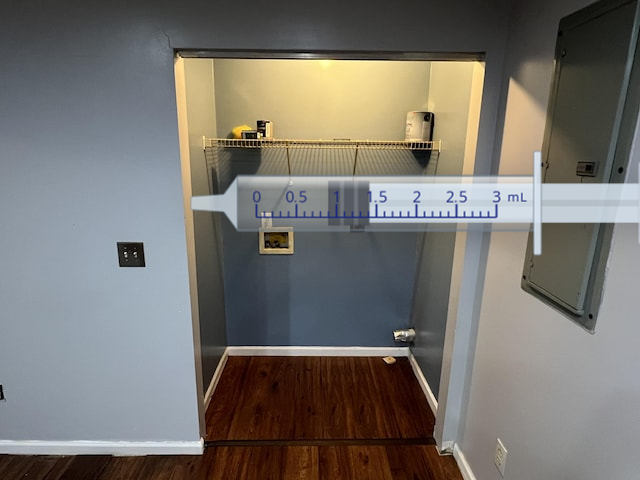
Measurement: 0.9 mL
